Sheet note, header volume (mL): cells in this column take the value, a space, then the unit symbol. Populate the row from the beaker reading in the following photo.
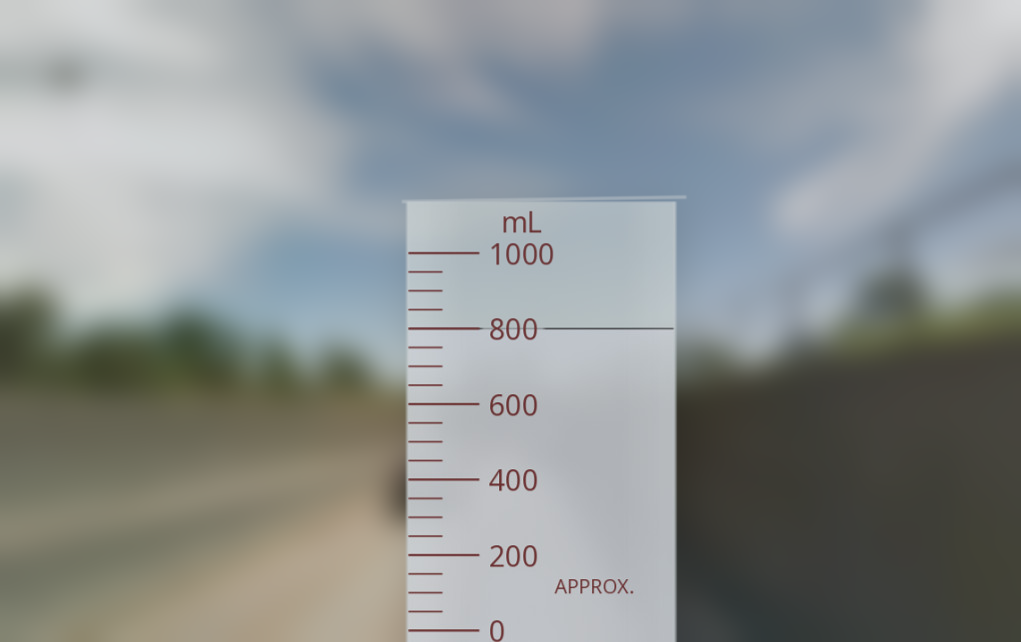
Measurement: 800 mL
